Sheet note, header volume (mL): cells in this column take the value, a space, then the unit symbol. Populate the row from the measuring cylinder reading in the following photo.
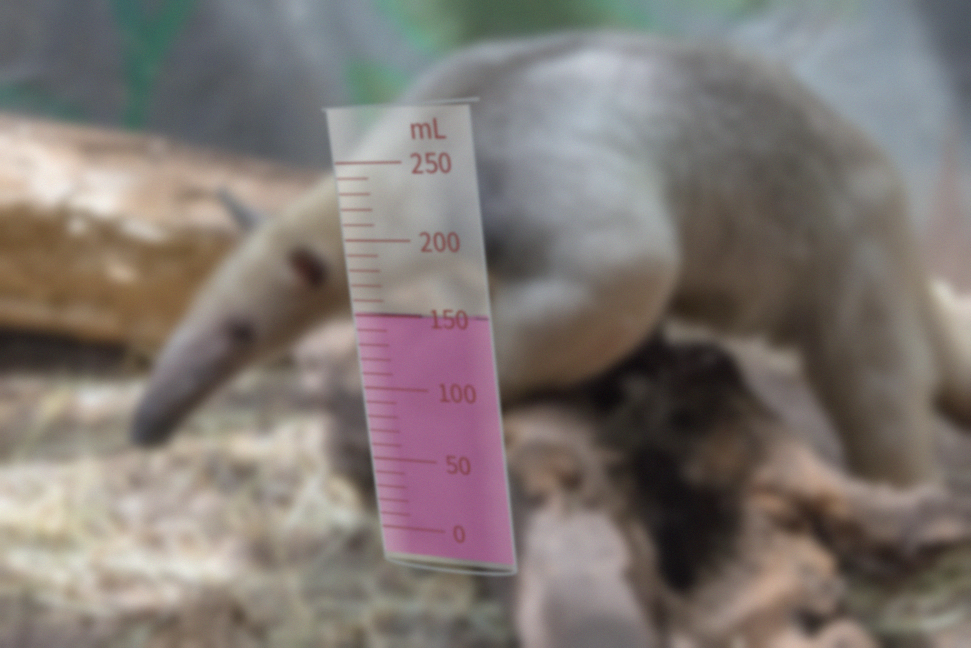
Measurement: 150 mL
